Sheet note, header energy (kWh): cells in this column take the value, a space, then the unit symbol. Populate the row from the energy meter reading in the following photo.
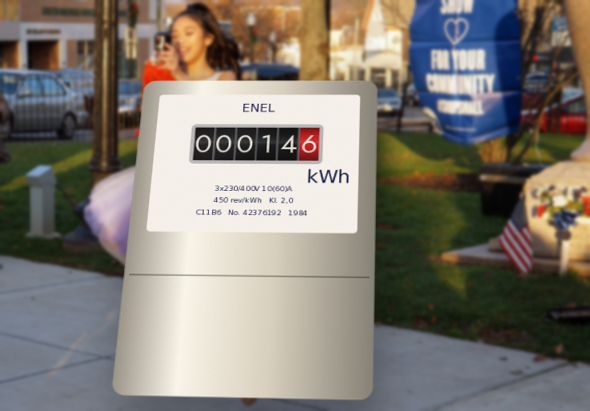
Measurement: 14.6 kWh
